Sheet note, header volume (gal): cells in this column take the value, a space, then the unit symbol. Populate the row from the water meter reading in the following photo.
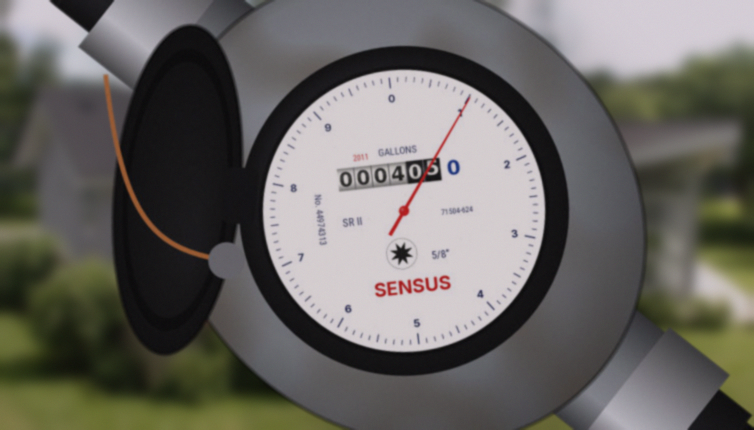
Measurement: 4051.0 gal
